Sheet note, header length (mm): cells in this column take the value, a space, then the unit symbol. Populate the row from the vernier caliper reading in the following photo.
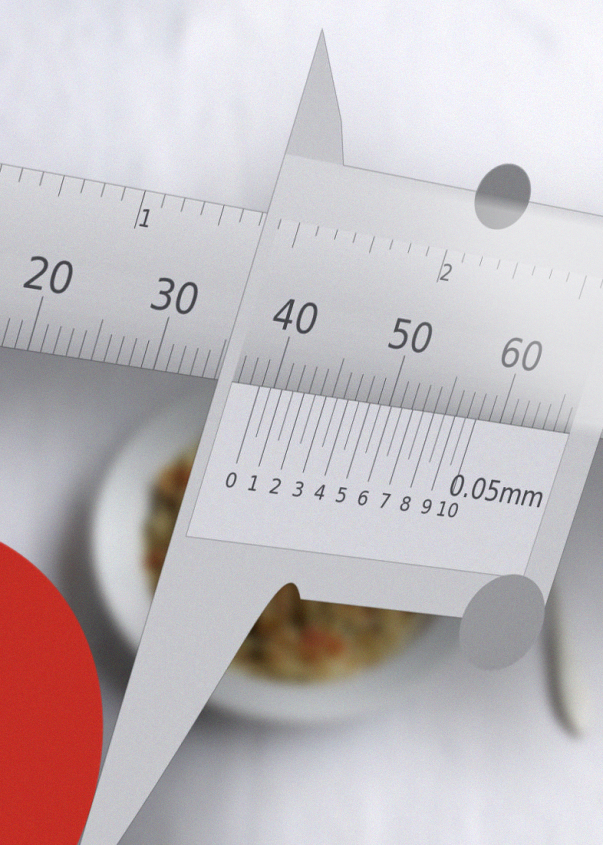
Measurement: 38.8 mm
